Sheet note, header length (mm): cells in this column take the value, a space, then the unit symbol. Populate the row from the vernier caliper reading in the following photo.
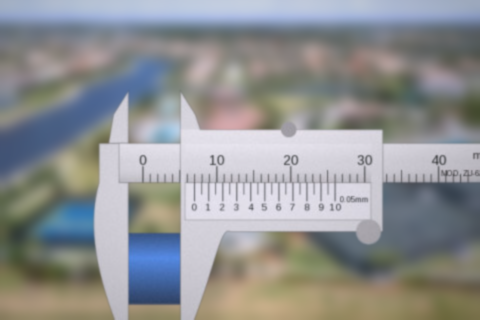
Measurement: 7.0 mm
